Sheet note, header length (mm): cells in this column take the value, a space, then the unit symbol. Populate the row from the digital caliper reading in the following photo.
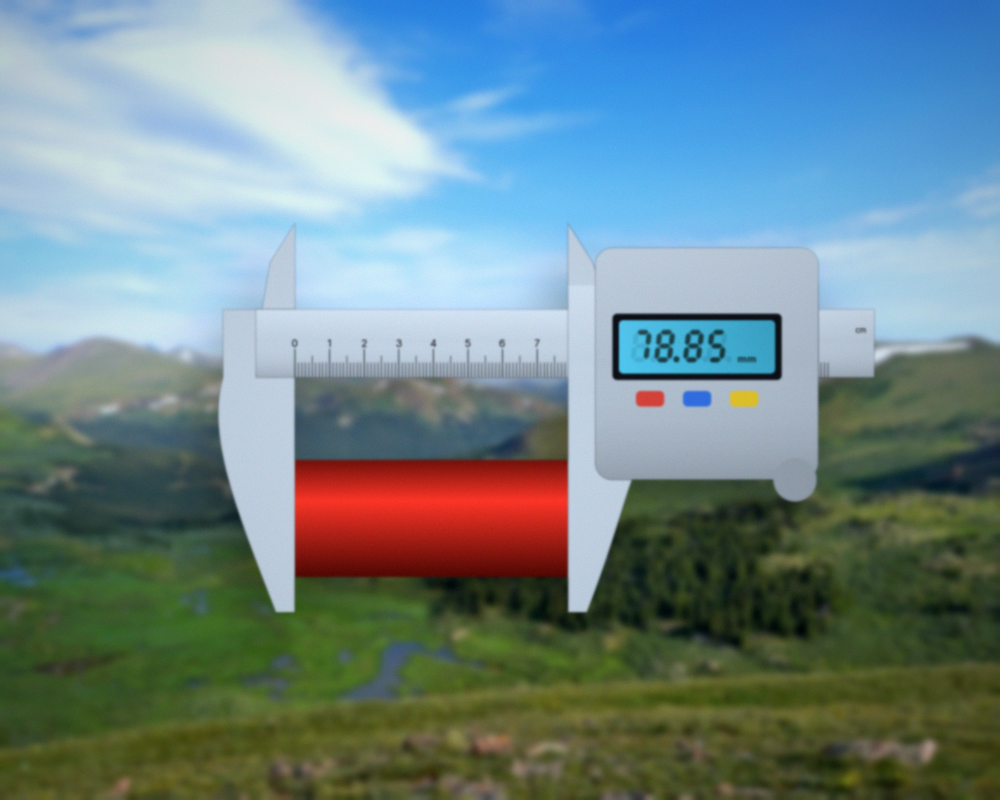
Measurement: 78.85 mm
